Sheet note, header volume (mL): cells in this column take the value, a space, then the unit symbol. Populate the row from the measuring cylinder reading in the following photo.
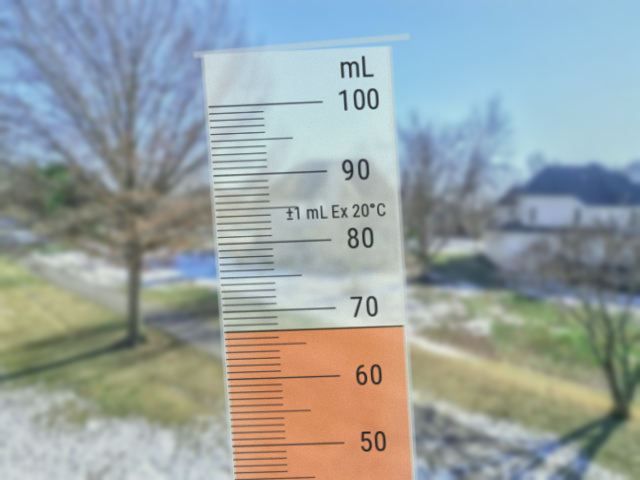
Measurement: 67 mL
